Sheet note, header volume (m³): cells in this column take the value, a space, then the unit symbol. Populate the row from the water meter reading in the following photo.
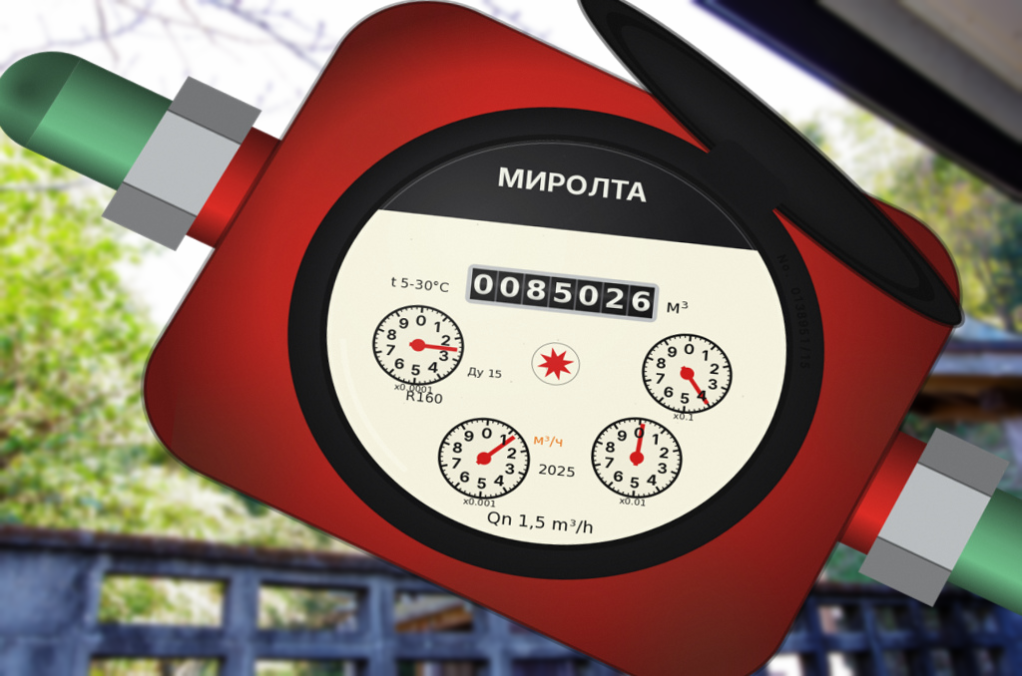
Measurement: 85026.4012 m³
